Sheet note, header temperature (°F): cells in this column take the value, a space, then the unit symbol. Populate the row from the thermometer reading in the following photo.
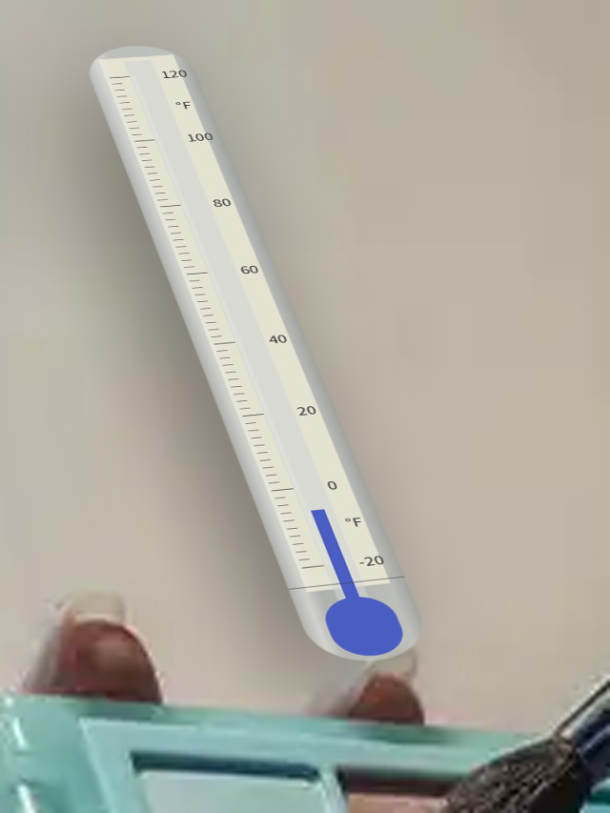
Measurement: -6 °F
